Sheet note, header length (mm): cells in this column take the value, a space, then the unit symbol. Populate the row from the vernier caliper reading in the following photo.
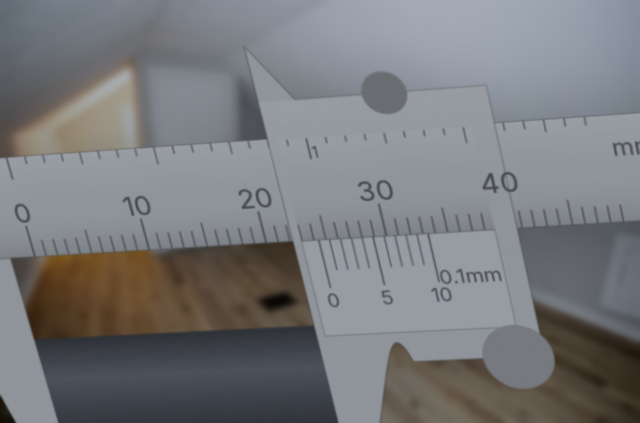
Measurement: 24.4 mm
